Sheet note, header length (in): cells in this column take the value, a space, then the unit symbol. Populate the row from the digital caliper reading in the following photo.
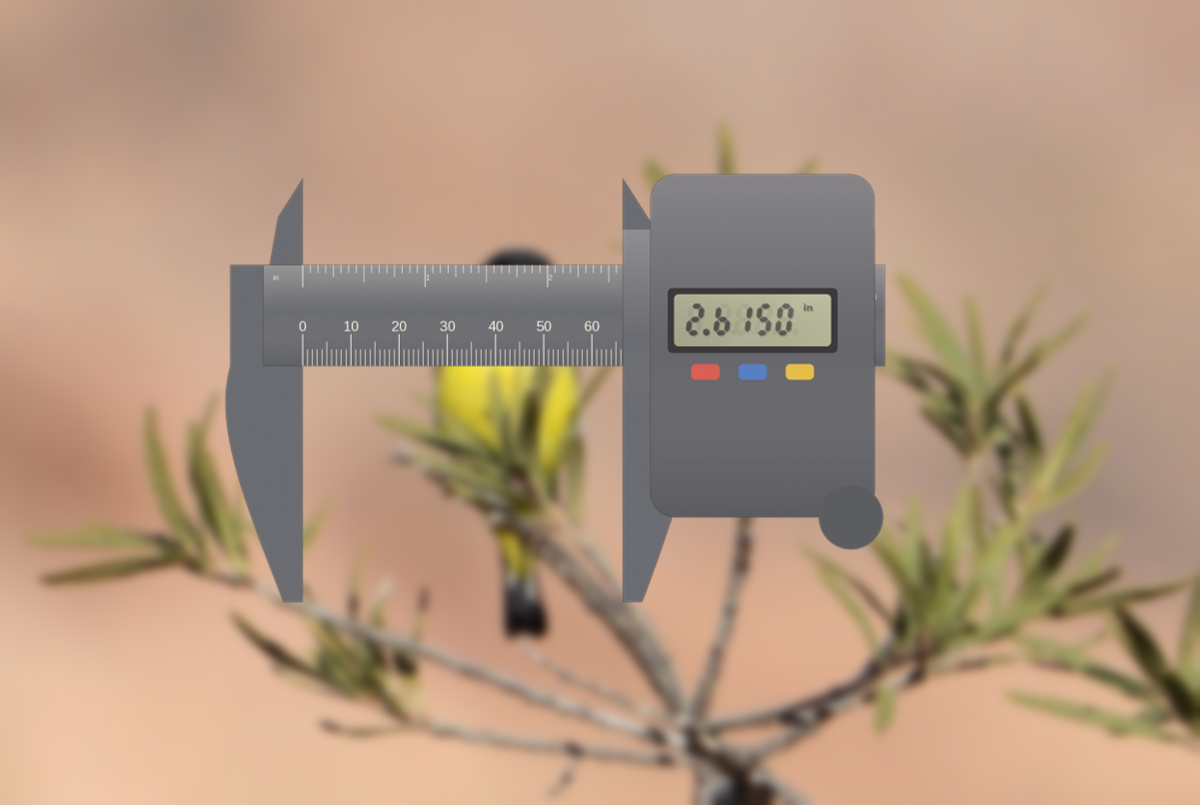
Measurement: 2.6150 in
